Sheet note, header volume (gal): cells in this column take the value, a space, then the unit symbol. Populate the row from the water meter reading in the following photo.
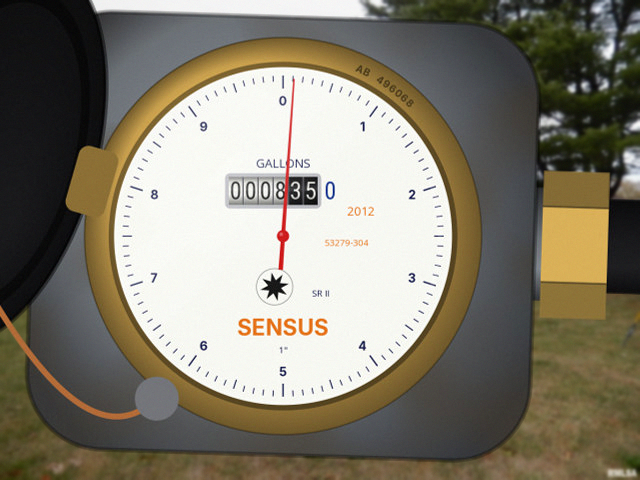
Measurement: 8350.1 gal
